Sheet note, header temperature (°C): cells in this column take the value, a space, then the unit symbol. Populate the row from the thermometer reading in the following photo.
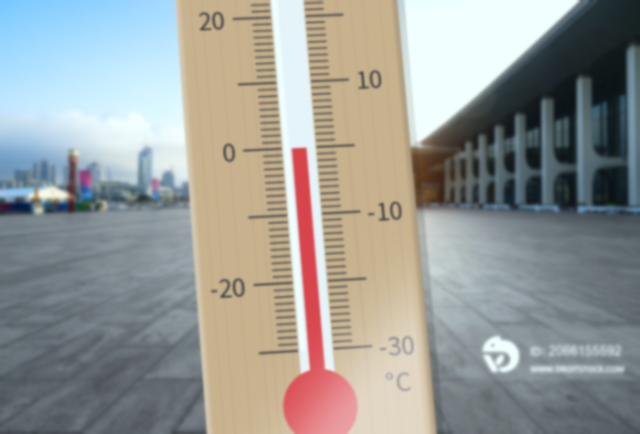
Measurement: 0 °C
